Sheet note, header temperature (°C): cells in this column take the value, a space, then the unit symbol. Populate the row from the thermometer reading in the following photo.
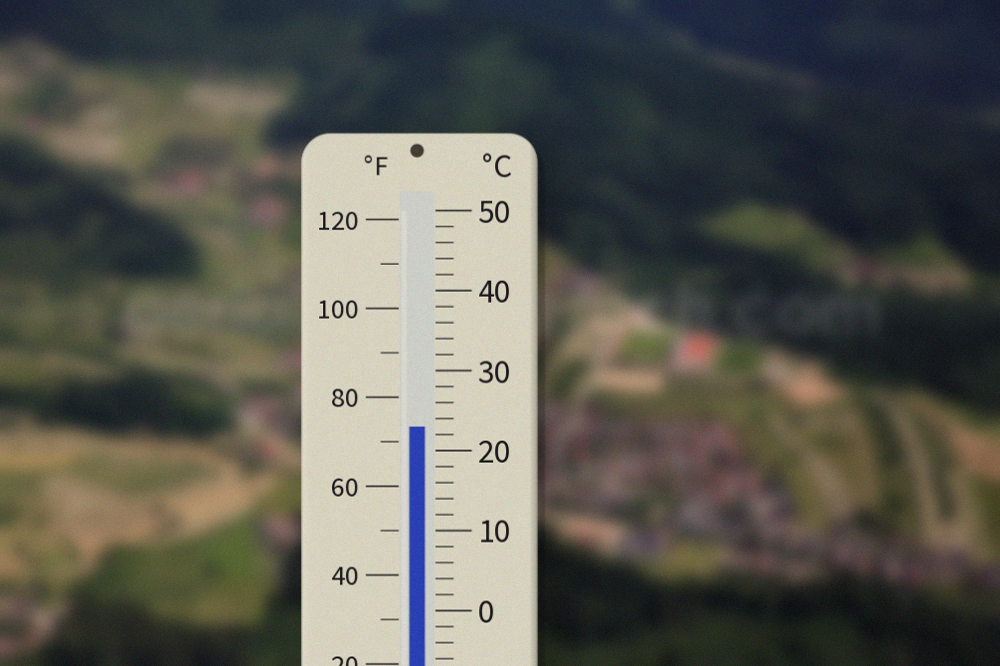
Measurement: 23 °C
